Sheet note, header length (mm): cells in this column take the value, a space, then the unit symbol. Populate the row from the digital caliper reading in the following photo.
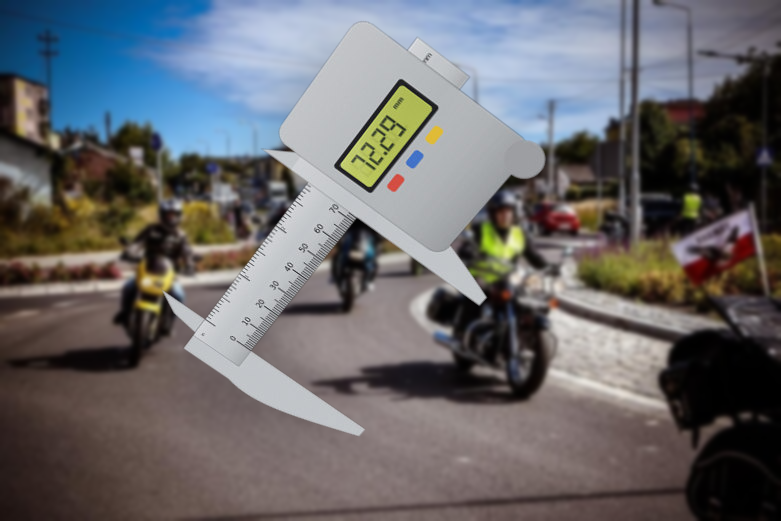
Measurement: 72.29 mm
